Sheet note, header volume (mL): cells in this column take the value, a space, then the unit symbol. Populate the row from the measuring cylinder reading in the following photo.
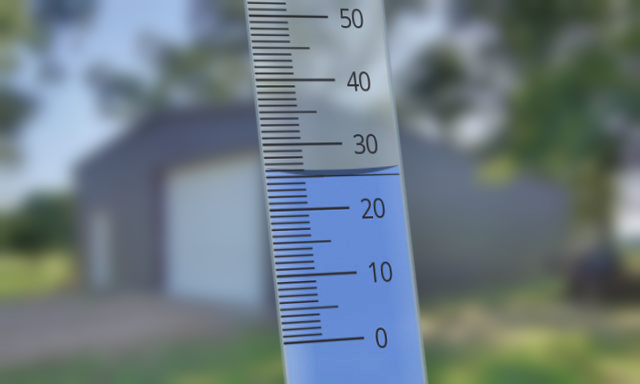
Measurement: 25 mL
